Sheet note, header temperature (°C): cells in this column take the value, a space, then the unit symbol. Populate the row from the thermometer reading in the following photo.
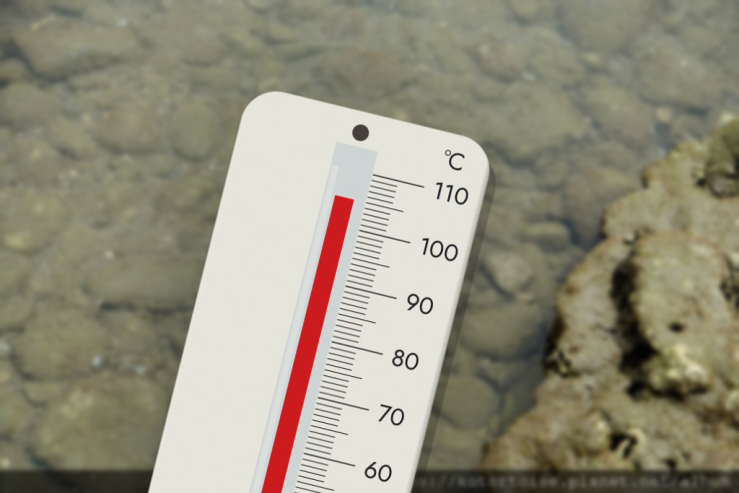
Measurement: 105 °C
